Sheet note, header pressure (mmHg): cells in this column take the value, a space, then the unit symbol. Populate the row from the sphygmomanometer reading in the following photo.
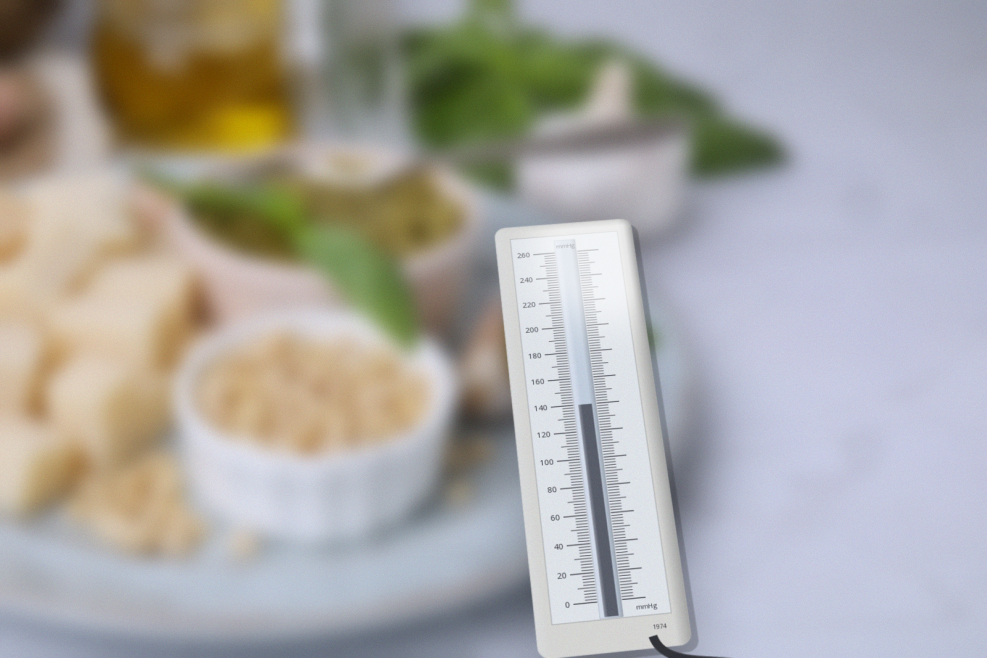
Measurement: 140 mmHg
